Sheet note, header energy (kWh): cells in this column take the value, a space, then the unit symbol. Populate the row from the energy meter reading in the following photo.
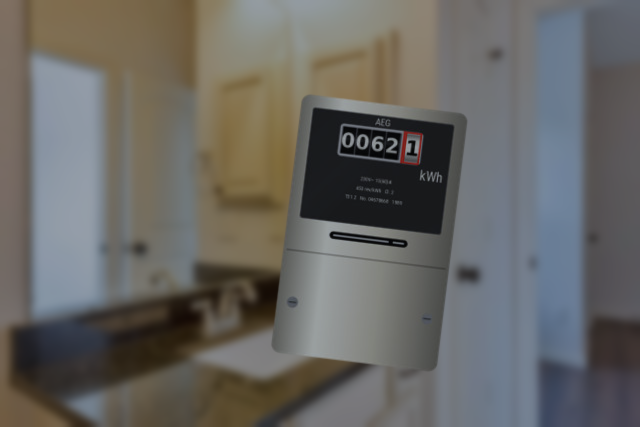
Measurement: 62.1 kWh
